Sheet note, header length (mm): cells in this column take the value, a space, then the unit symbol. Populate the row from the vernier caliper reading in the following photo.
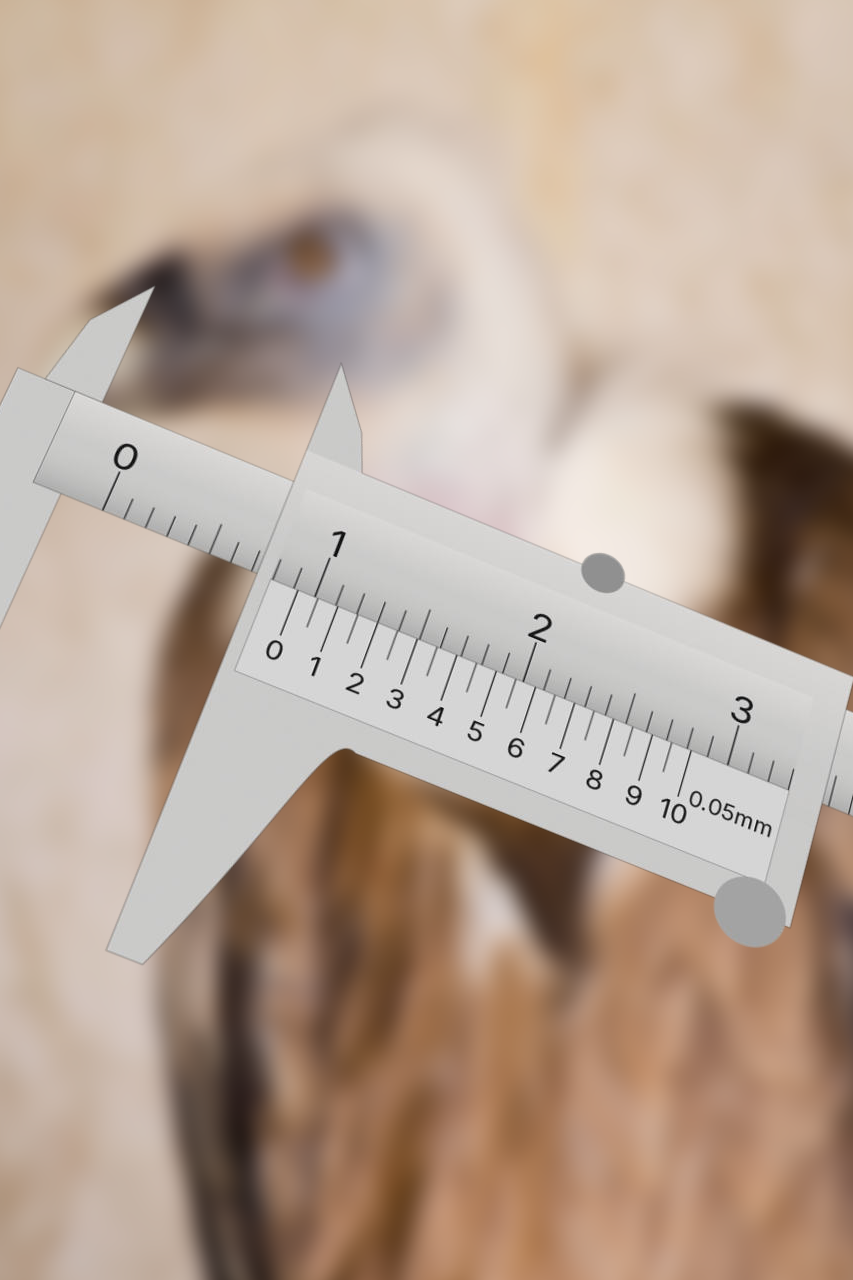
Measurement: 9.2 mm
